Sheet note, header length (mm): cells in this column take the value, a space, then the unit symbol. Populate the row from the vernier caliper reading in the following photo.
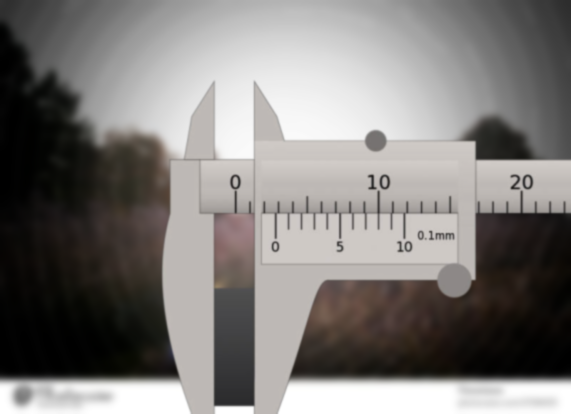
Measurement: 2.8 mm
